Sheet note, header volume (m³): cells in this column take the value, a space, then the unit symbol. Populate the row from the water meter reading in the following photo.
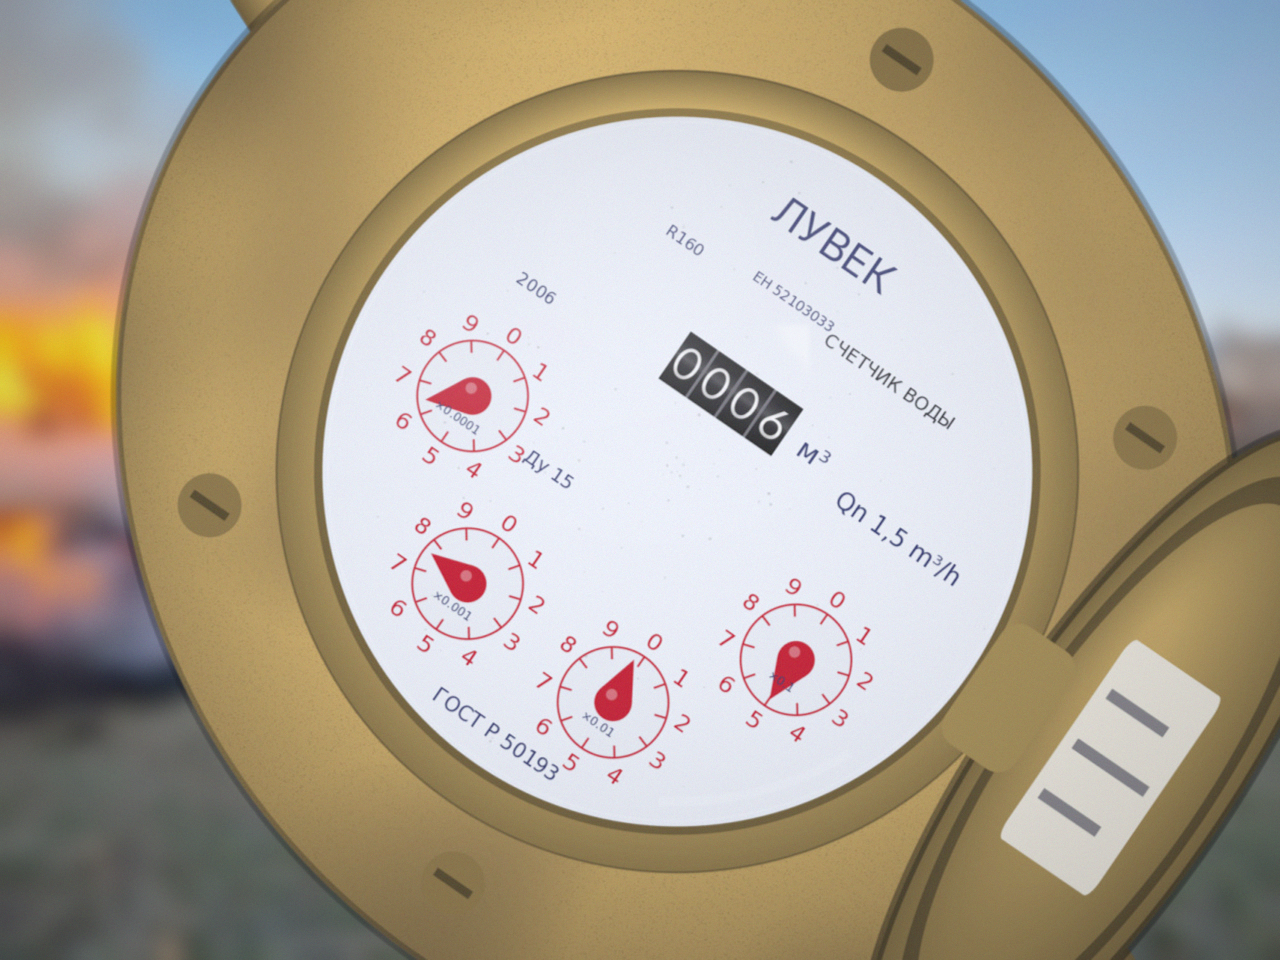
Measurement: 6.4976 m³
